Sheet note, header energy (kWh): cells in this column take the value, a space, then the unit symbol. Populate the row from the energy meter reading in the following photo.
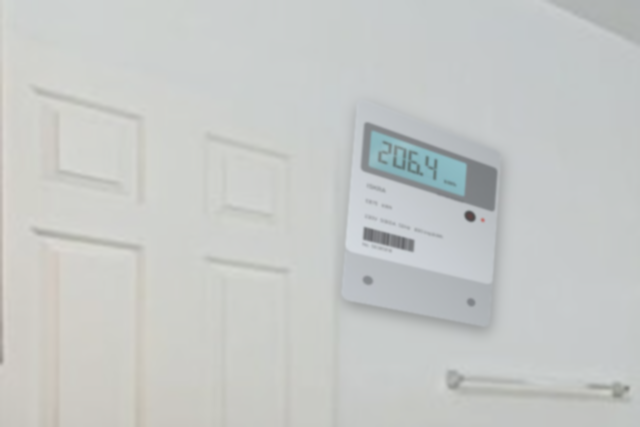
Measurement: 206.4 kWh
